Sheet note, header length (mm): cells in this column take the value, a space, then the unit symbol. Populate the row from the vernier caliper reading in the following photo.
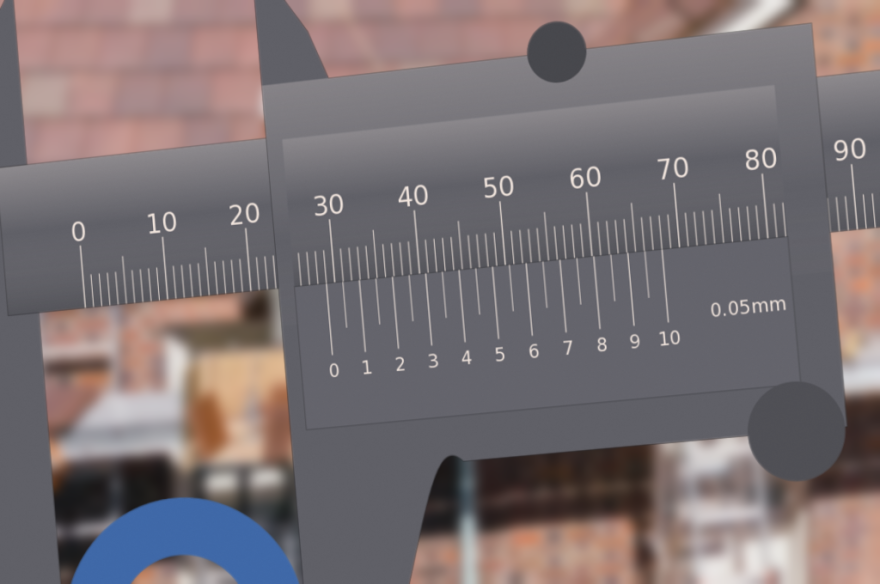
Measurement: 29.0 mm
